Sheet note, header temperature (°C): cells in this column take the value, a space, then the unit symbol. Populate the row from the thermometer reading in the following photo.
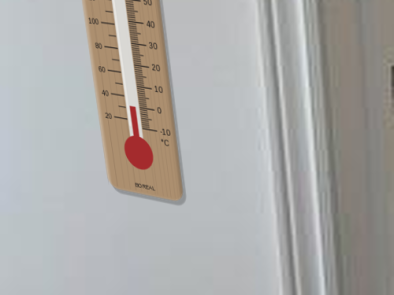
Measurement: 0 °C
